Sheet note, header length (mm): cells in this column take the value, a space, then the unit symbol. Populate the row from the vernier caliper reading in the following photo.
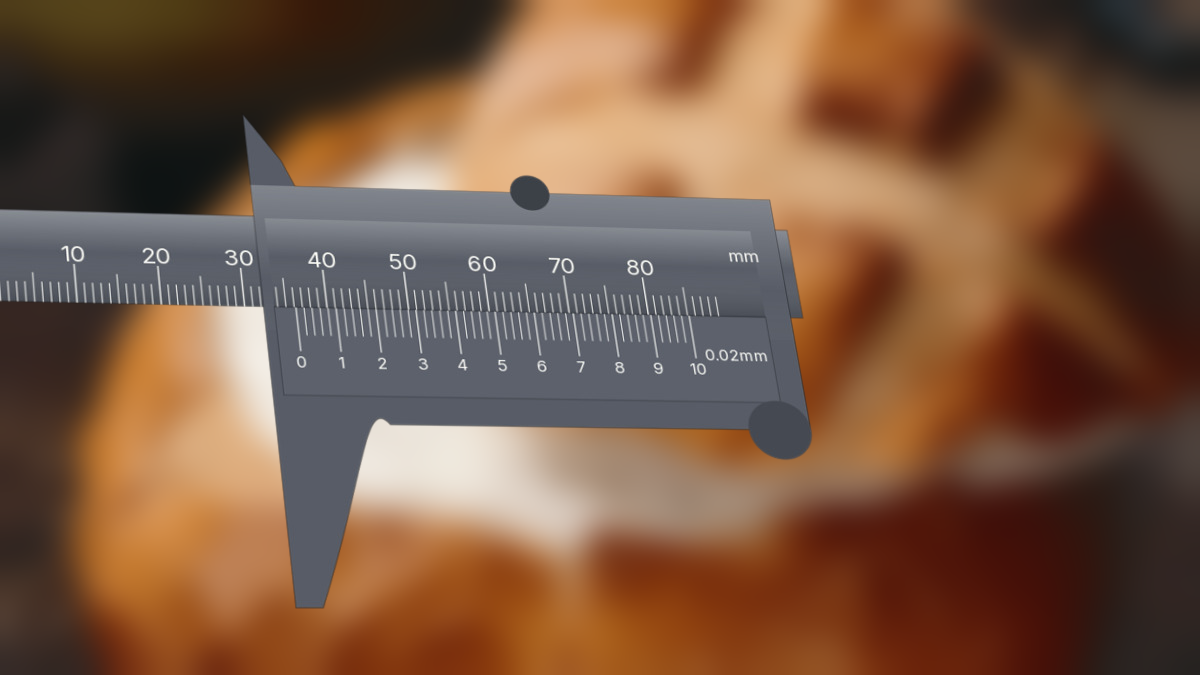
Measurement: 36.2 mm
